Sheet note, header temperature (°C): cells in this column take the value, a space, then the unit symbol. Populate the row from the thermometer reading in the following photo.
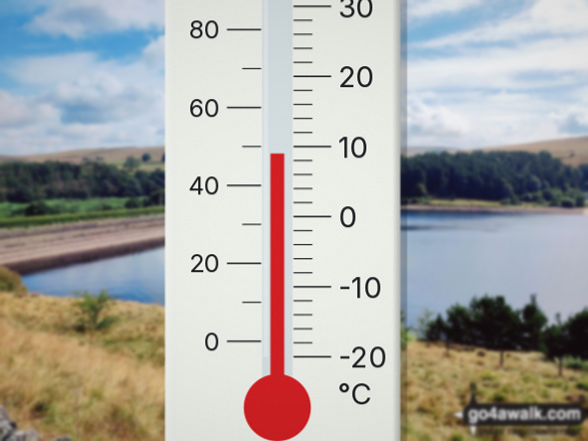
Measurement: 9 °C
